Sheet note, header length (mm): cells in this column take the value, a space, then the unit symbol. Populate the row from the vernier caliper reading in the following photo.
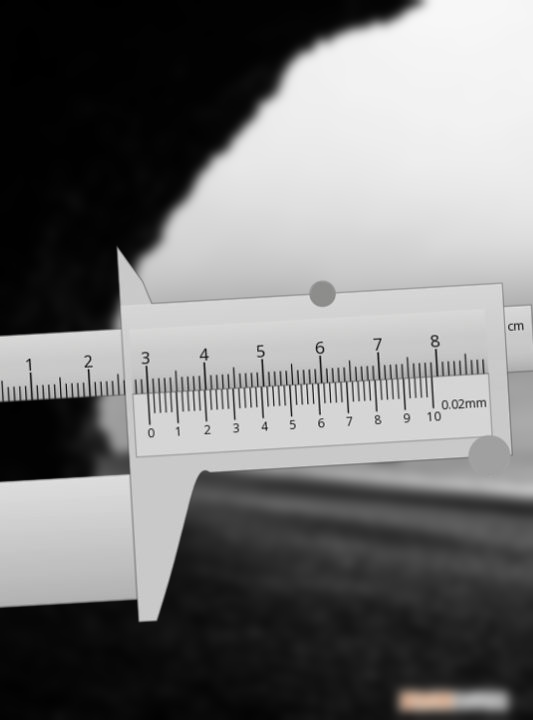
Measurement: 30.0 mm
